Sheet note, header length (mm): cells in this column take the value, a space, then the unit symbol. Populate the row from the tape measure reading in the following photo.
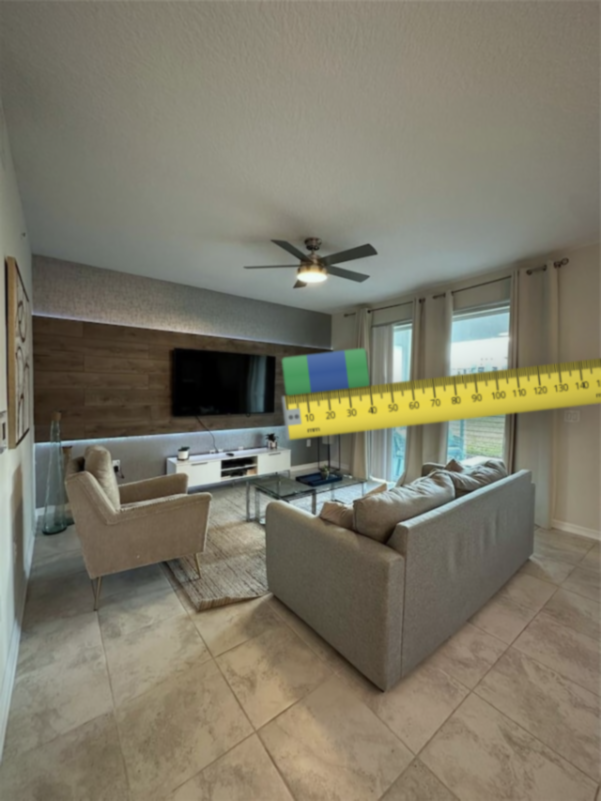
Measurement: 40 mm
